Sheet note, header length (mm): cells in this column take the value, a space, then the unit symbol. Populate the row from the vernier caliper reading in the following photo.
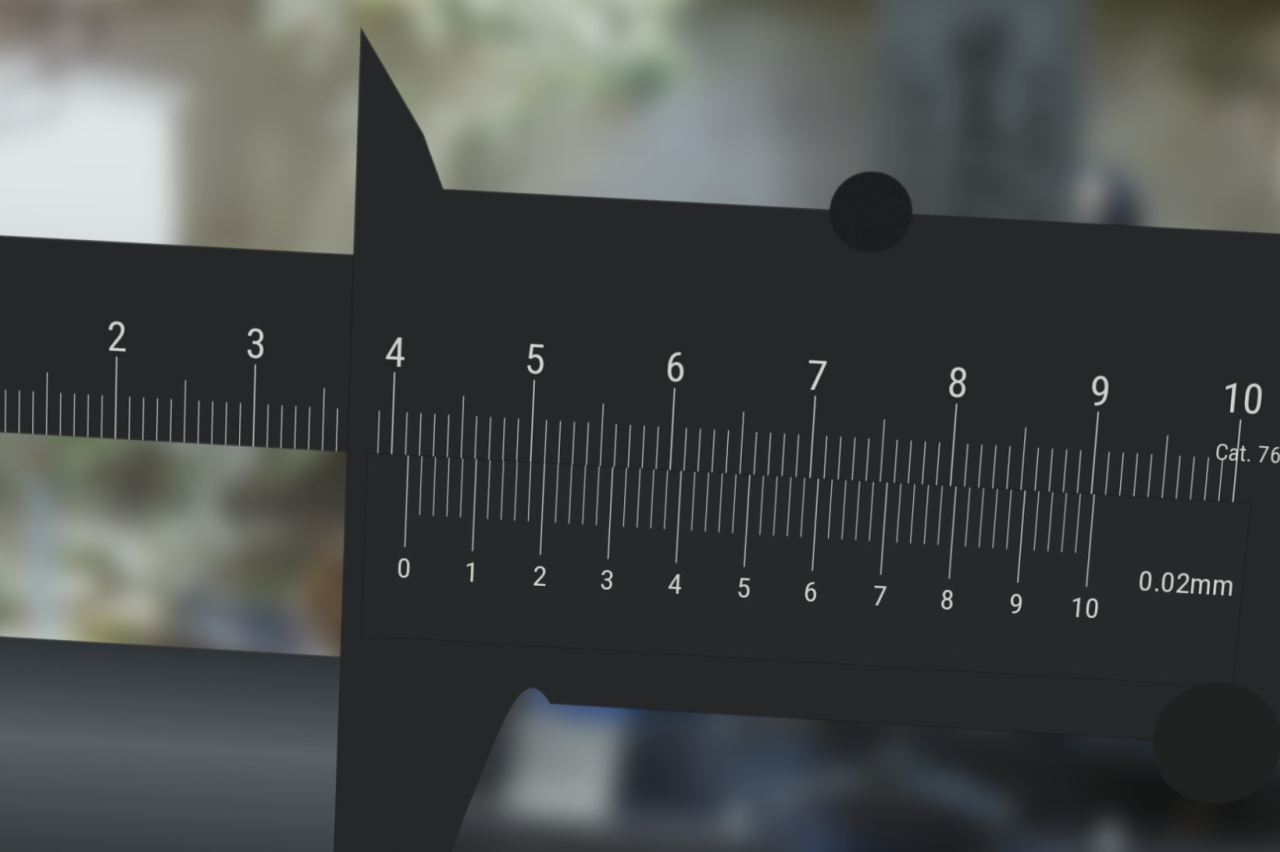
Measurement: 41.2 mm
